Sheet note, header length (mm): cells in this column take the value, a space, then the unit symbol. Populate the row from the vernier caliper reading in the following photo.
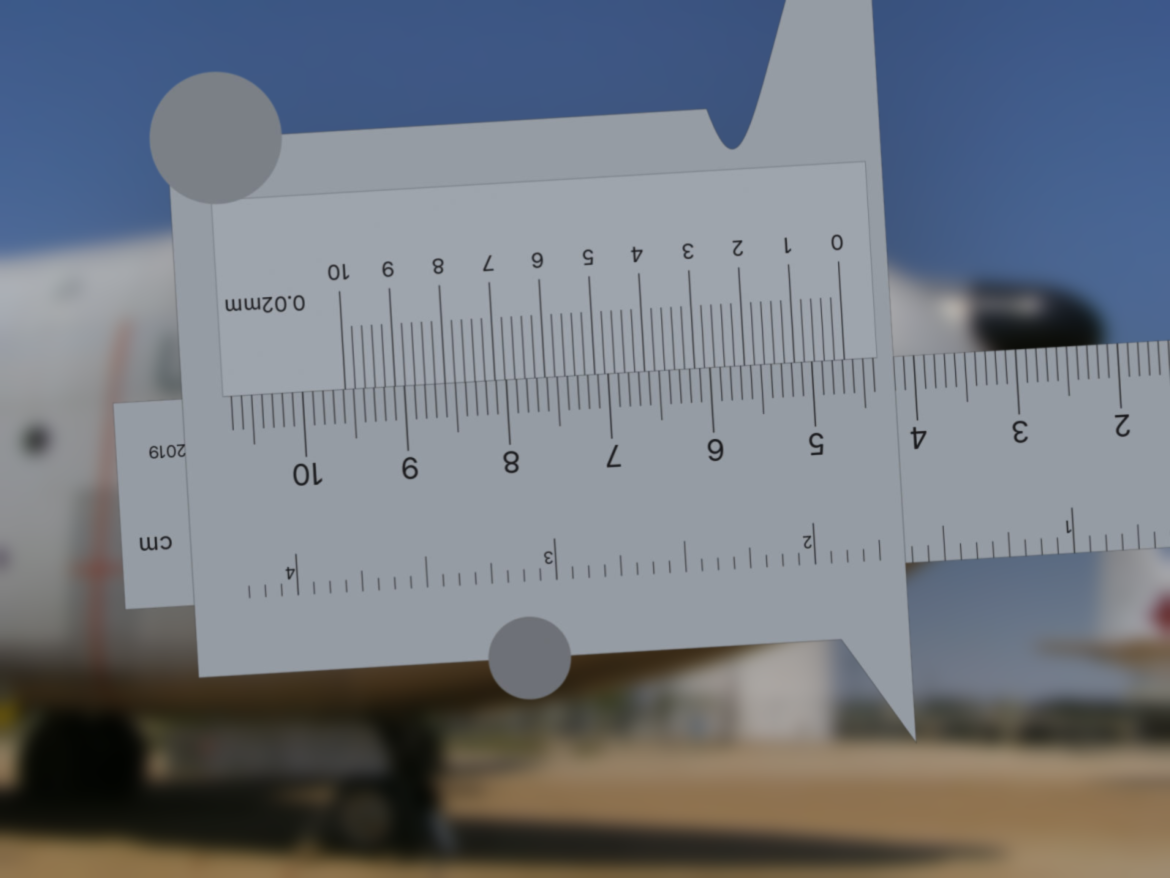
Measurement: 46.8 mm
